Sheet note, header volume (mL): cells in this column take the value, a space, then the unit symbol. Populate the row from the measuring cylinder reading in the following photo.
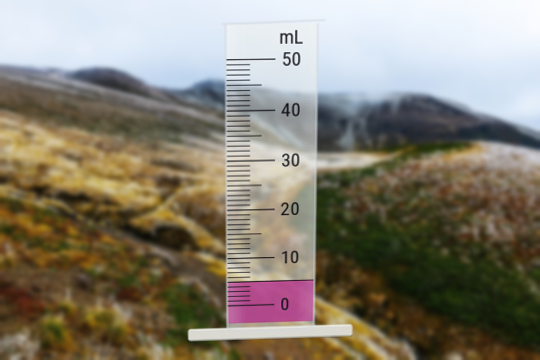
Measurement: 5 mL
